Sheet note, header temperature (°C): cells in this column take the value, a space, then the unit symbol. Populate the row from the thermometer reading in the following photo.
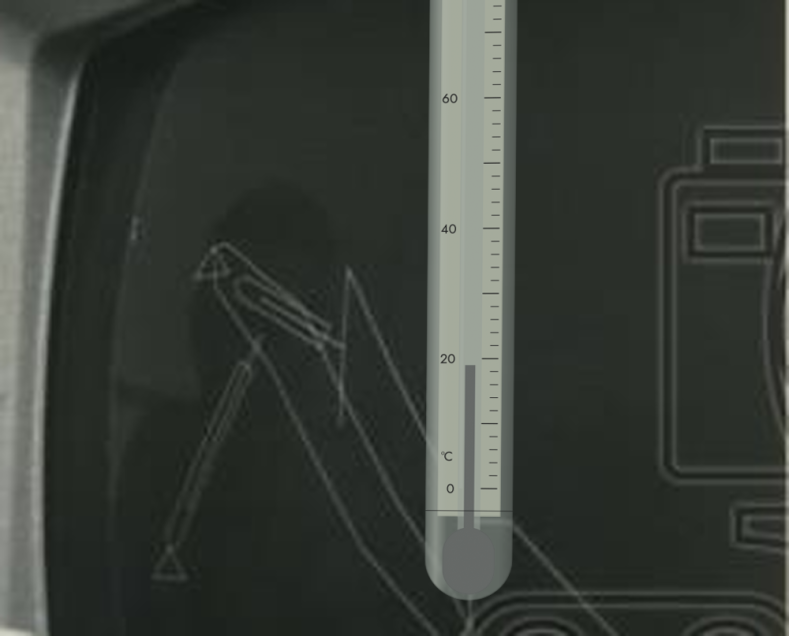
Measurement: 19 °C
